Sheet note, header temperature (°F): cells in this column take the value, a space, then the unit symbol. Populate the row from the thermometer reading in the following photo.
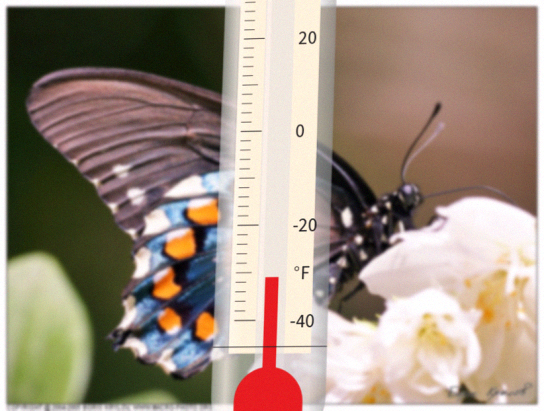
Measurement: -31 °F
